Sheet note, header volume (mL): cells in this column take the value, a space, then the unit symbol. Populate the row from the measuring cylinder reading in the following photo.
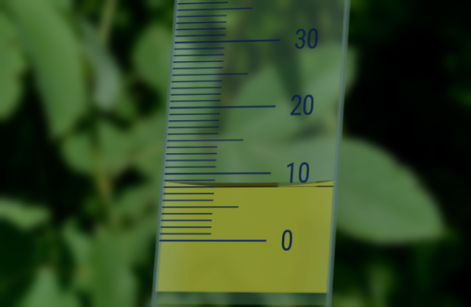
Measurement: 8 mL
